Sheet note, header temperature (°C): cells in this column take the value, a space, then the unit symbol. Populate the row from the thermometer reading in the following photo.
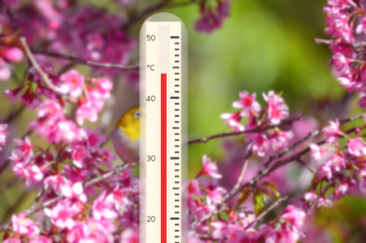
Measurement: 44 °C
